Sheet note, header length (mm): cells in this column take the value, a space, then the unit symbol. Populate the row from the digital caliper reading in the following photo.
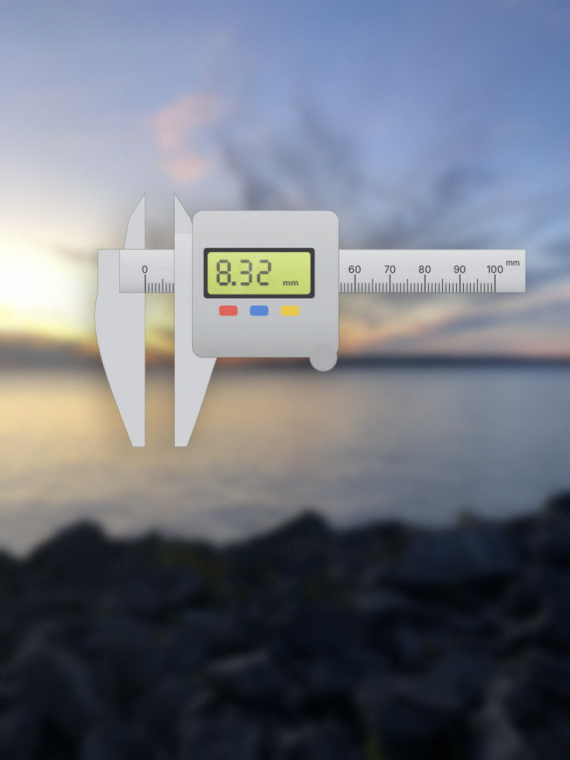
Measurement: 8.32 mm
